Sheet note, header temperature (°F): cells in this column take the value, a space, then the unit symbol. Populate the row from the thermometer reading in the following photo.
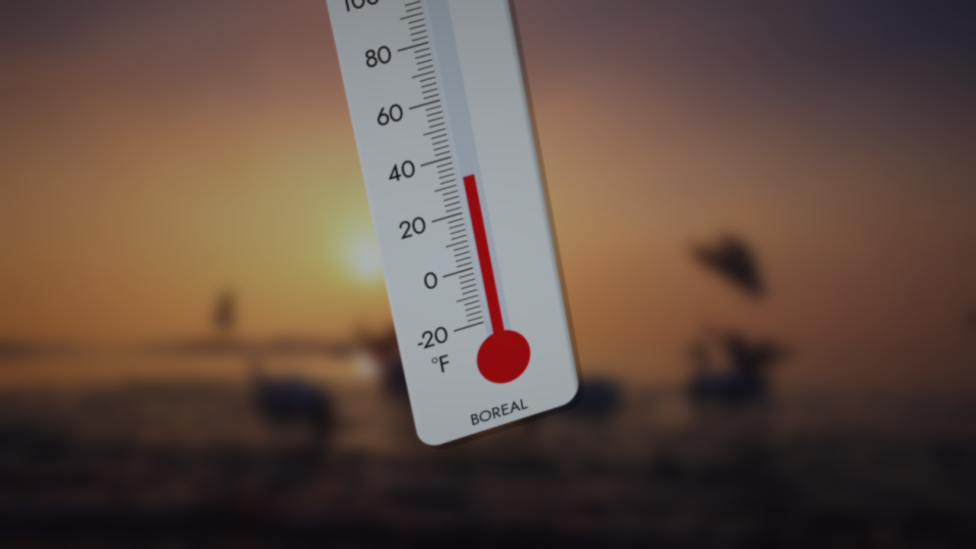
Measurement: 32 °F
